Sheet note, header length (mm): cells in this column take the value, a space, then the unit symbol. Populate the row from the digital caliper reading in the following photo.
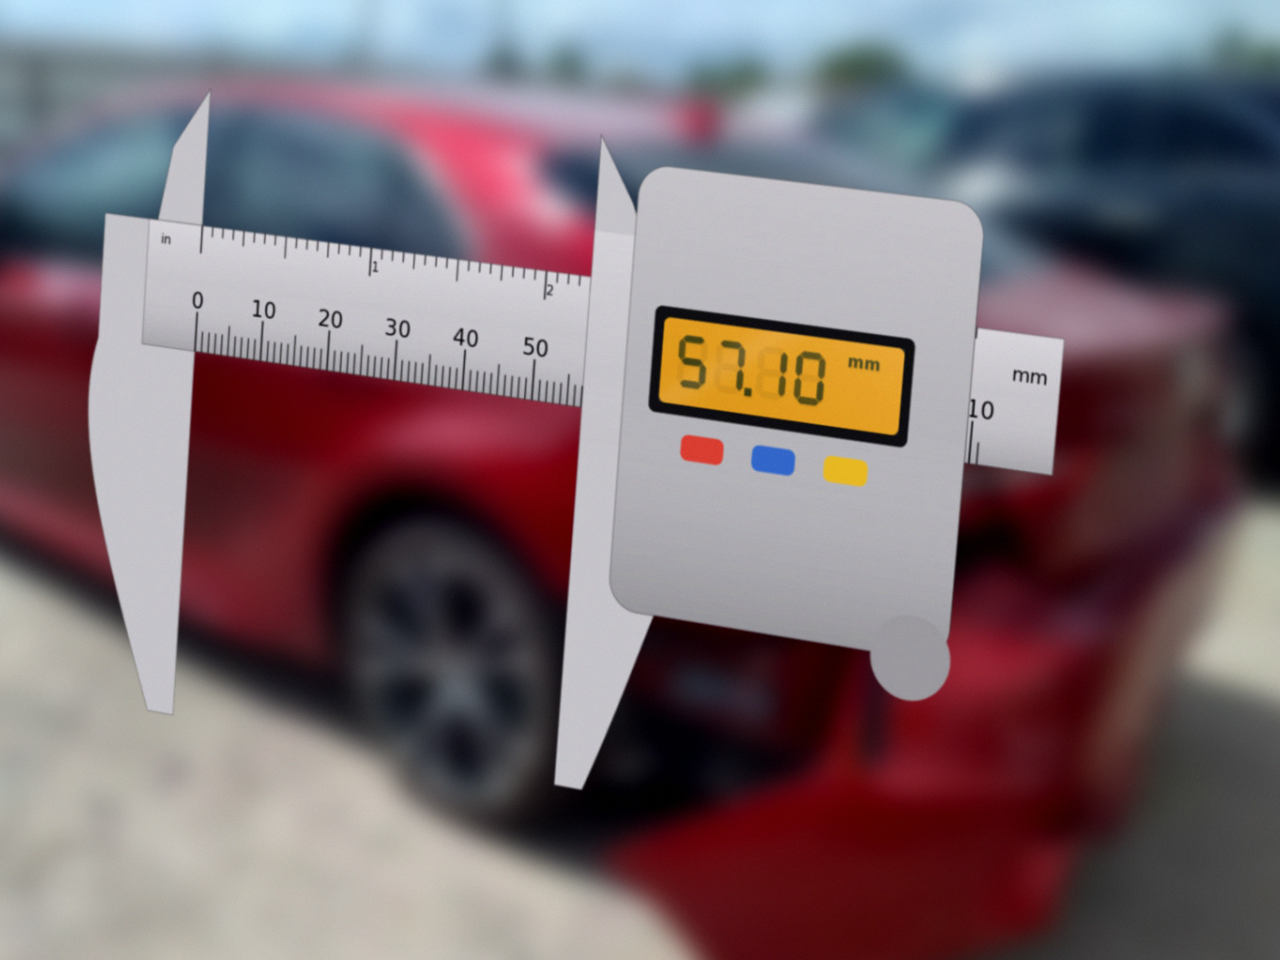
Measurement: 57.10 mm
